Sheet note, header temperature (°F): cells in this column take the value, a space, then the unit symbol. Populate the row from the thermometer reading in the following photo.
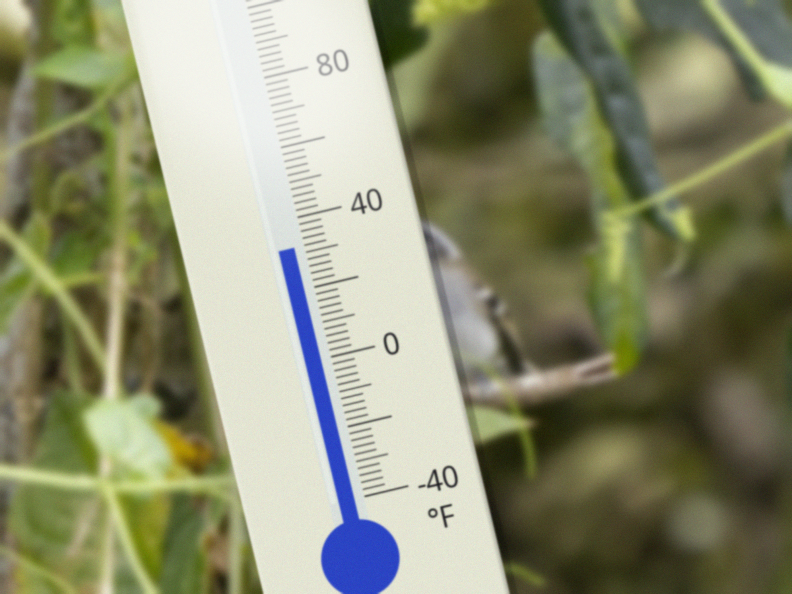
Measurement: 32 °F
